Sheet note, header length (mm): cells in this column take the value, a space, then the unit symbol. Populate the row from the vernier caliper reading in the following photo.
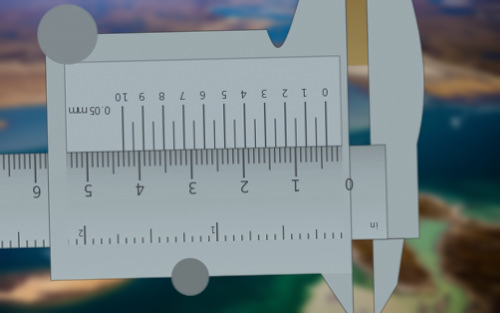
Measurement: 4.0 mm
